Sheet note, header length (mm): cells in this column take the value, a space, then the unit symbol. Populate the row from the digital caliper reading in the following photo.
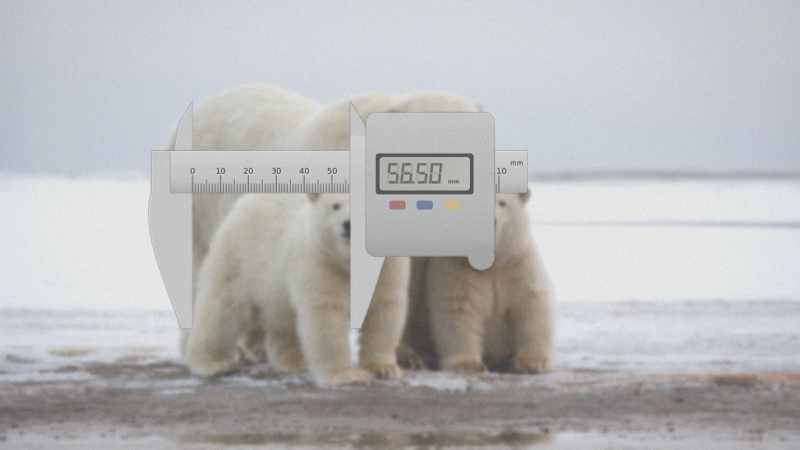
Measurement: 56.50 mm
